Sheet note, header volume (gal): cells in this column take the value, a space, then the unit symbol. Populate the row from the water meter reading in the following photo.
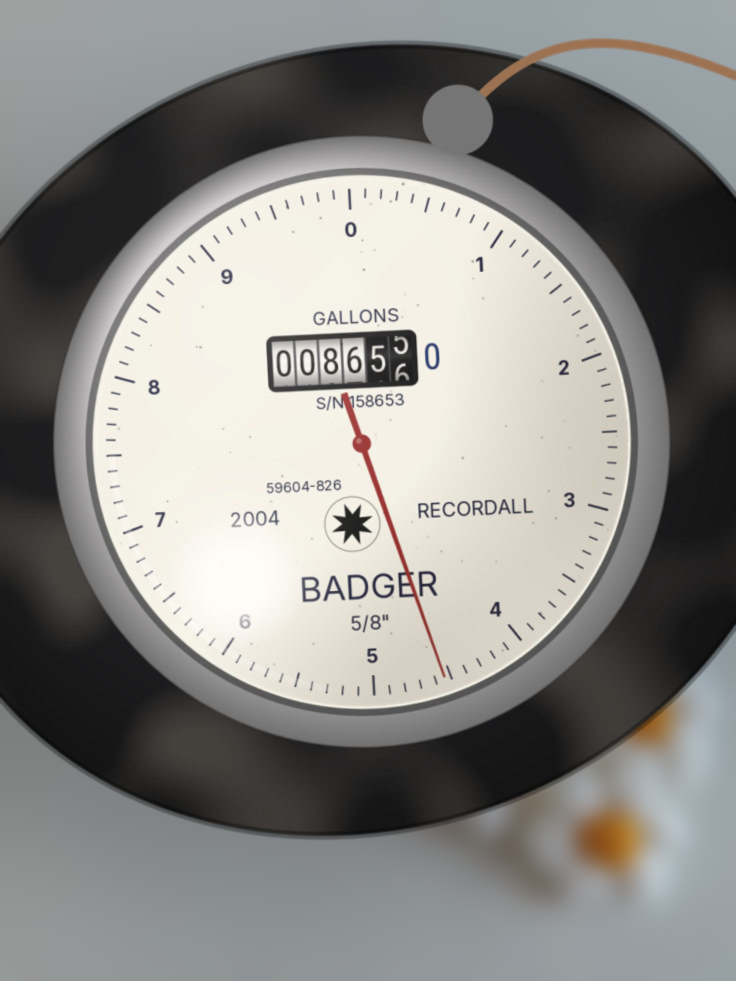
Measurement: 86554.5 gal
